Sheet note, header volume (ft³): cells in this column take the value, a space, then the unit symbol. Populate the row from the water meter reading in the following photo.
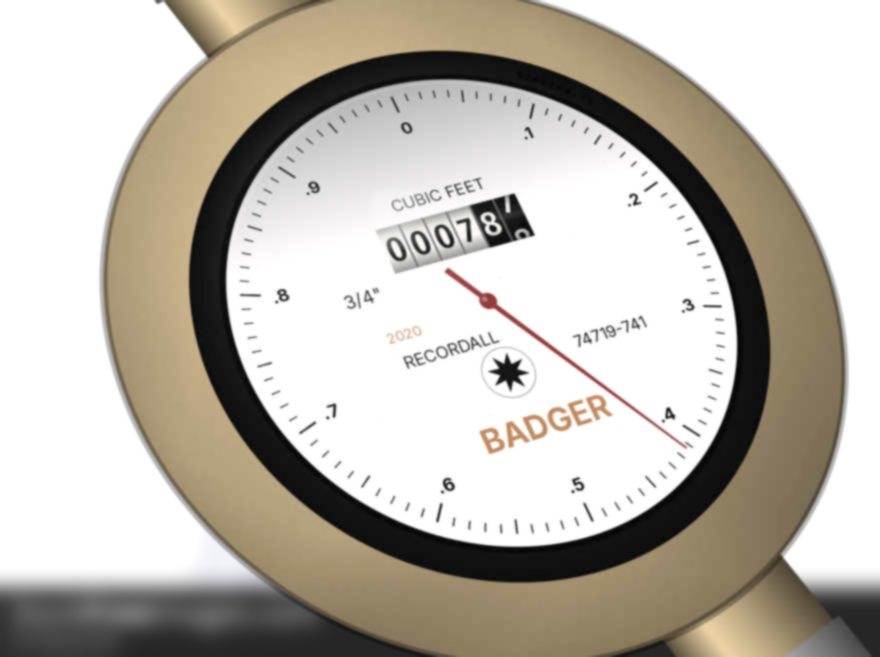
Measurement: 787.41 ft³
